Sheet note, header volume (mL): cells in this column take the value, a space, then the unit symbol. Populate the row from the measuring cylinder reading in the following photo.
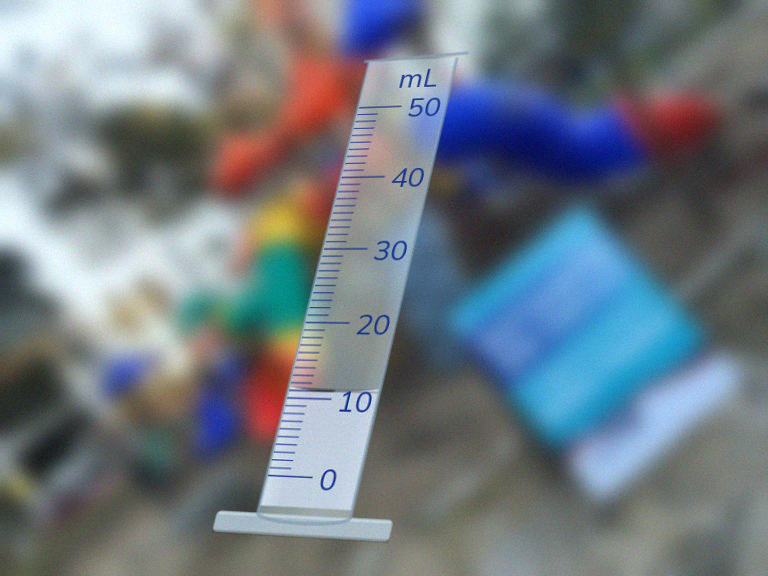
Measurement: 11 mL
